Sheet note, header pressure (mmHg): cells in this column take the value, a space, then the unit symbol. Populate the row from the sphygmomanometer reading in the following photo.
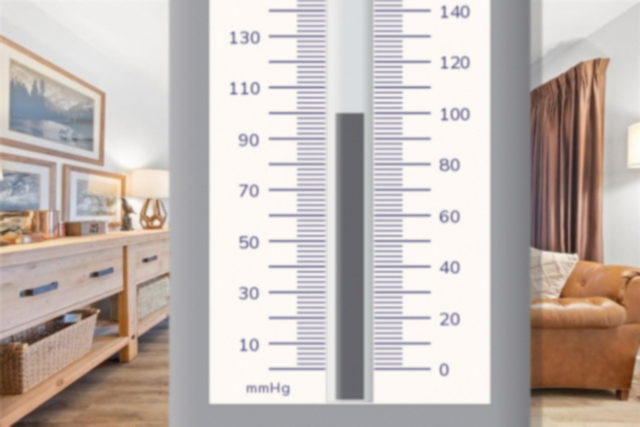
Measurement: 100 mmHg
